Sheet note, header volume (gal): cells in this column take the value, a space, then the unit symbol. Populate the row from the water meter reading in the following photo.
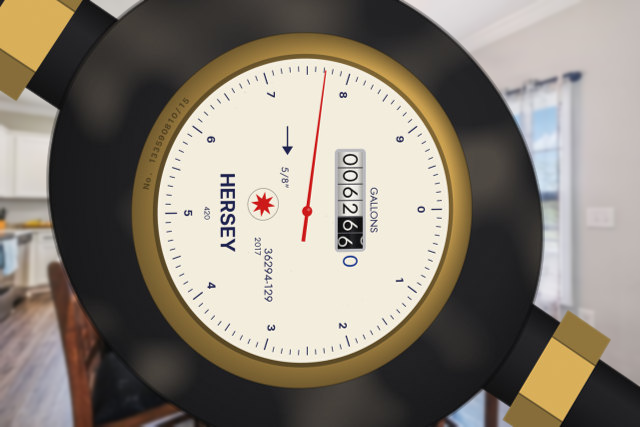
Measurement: 62657.7 gal
